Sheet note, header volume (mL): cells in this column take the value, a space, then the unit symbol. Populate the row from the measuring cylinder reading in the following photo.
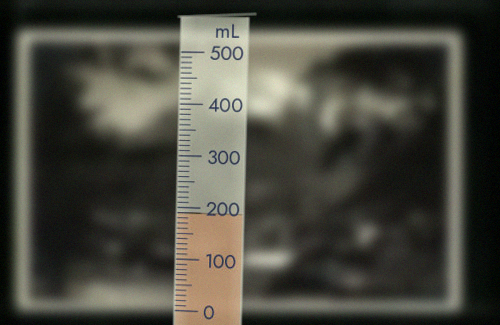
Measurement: 190 mL
